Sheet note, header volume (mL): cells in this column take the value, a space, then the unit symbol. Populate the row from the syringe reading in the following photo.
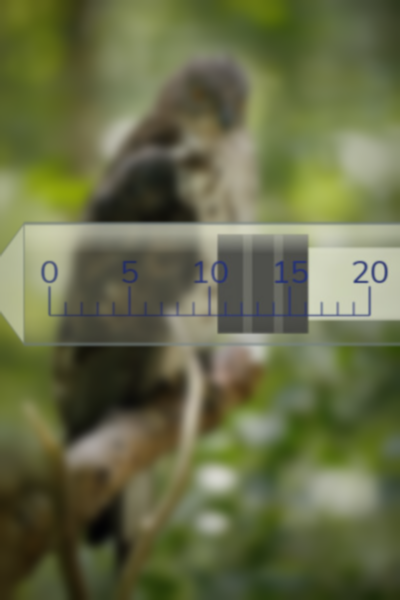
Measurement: 10.5 mL
